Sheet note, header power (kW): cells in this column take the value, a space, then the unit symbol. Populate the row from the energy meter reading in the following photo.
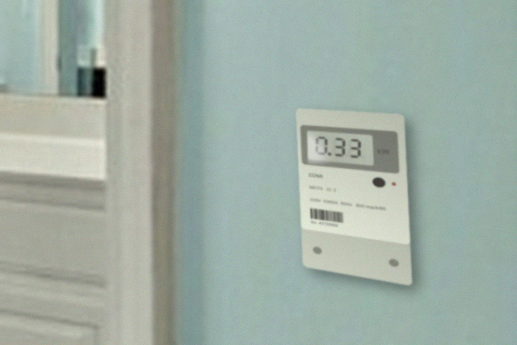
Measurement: 0.33 kW
